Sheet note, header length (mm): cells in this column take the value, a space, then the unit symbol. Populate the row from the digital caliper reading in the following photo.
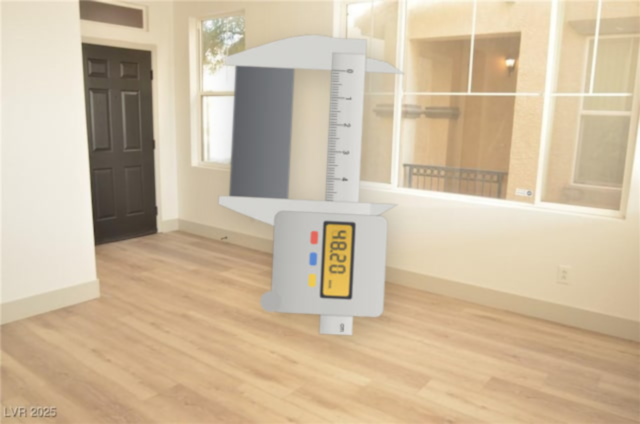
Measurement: 48.20 mm
